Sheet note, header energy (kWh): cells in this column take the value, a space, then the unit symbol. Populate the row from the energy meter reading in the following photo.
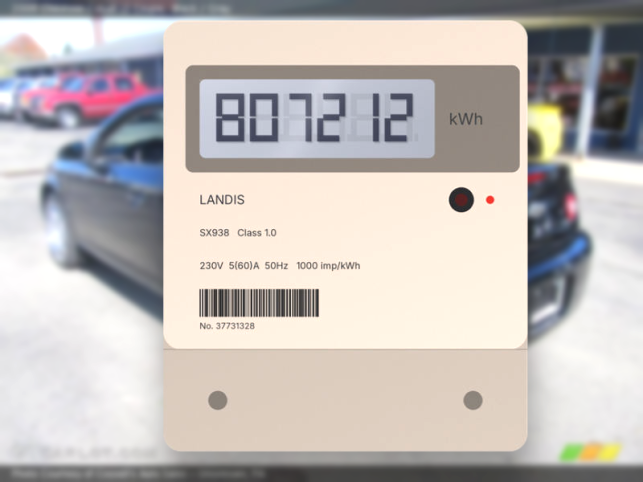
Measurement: 807212 kWh
